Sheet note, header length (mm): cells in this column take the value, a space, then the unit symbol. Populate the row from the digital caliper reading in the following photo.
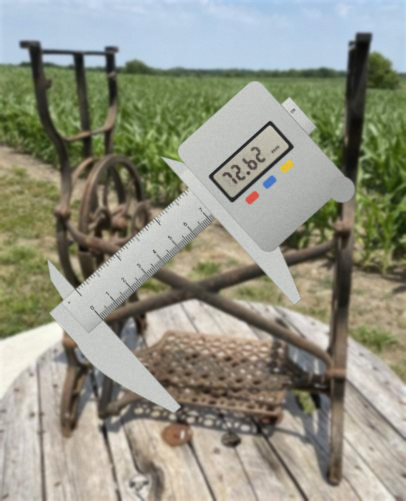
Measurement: 72.62 mm
